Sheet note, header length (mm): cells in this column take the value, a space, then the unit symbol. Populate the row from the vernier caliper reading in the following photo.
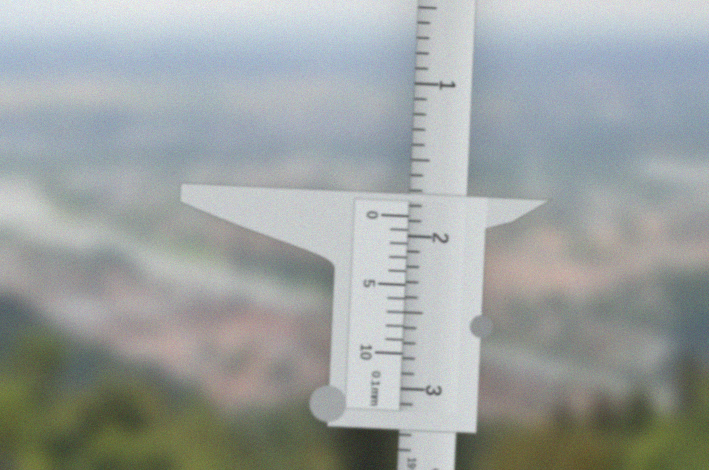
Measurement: 18.7 mm
